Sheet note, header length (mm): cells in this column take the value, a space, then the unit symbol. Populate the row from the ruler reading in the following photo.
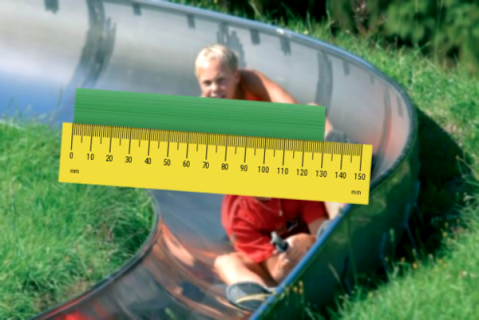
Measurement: 130 mm
